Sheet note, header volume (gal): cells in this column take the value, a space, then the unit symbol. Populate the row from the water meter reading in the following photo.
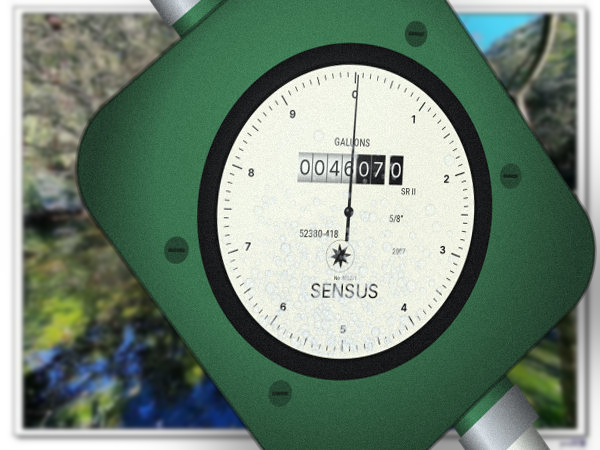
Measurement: 46070.0 gal
